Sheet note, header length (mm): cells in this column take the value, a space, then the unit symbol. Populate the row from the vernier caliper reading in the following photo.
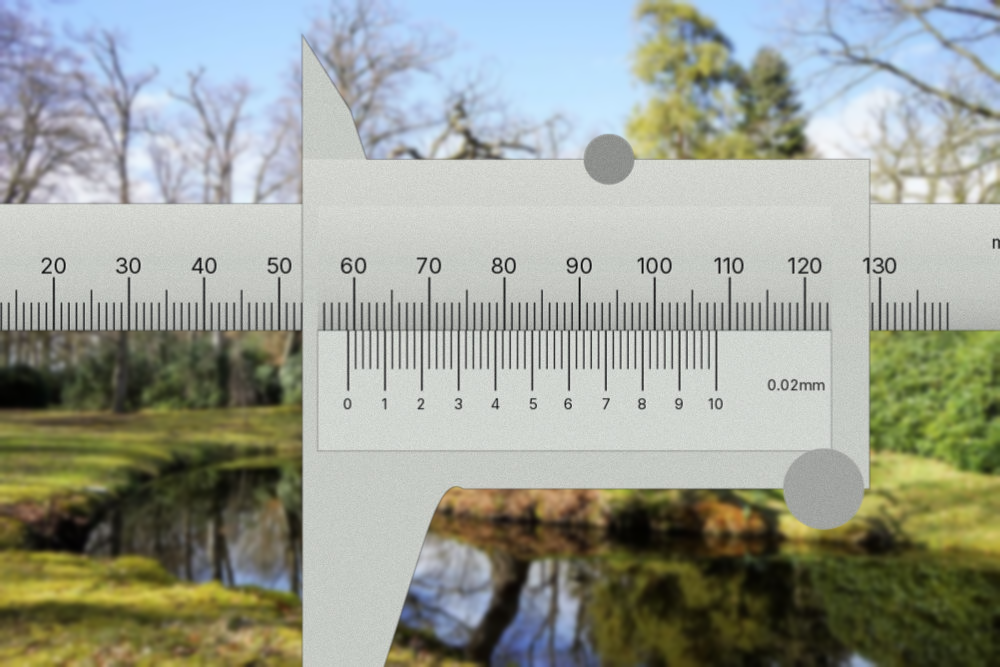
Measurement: 59.2 mm
